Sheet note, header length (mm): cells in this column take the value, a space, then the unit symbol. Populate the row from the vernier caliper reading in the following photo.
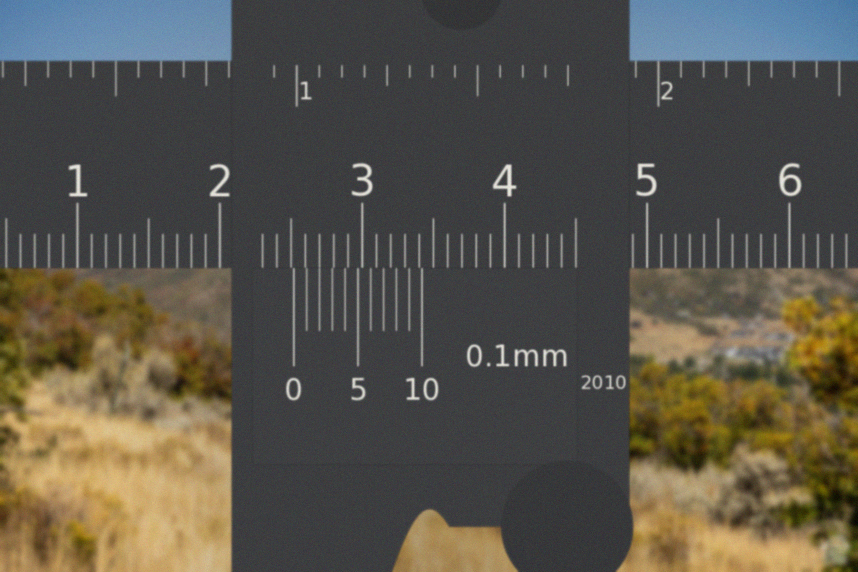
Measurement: 25.2 mm
